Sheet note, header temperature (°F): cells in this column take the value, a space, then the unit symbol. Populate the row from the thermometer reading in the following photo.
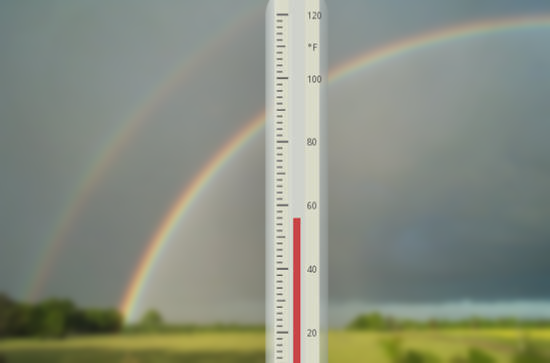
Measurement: 56 °F
